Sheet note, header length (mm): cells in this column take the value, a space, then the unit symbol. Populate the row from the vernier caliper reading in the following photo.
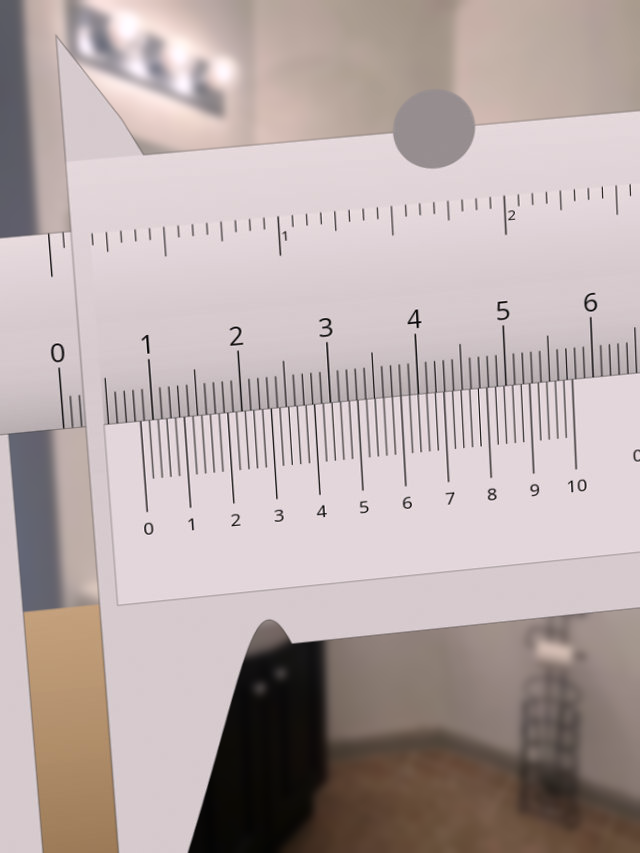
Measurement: 8.6 mm
